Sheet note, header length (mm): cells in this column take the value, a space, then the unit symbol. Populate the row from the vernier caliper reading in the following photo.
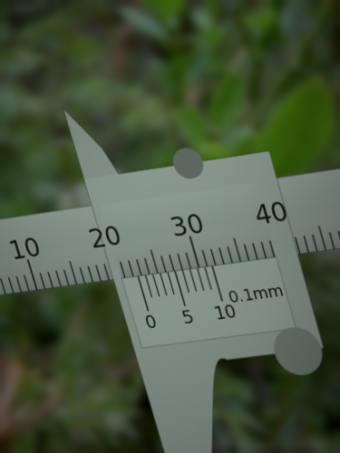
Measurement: 22.6 mm
